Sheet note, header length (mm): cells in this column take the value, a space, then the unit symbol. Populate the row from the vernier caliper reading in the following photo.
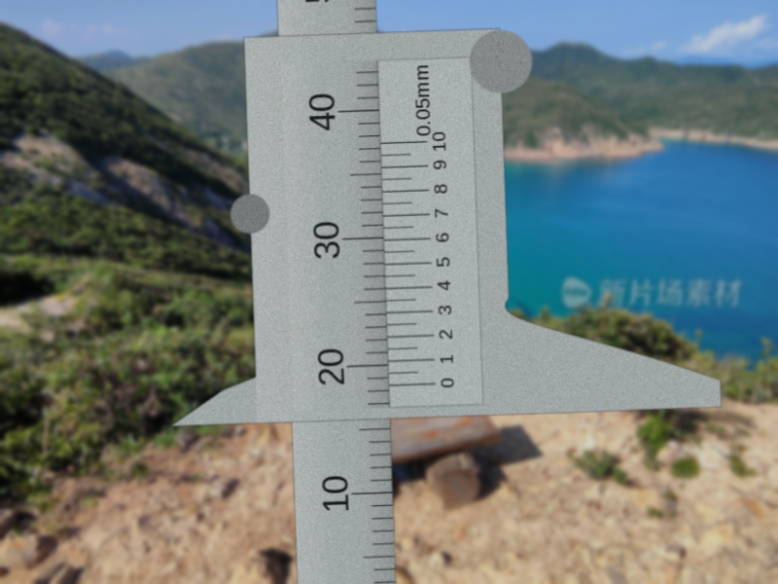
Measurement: 18.4 mm
